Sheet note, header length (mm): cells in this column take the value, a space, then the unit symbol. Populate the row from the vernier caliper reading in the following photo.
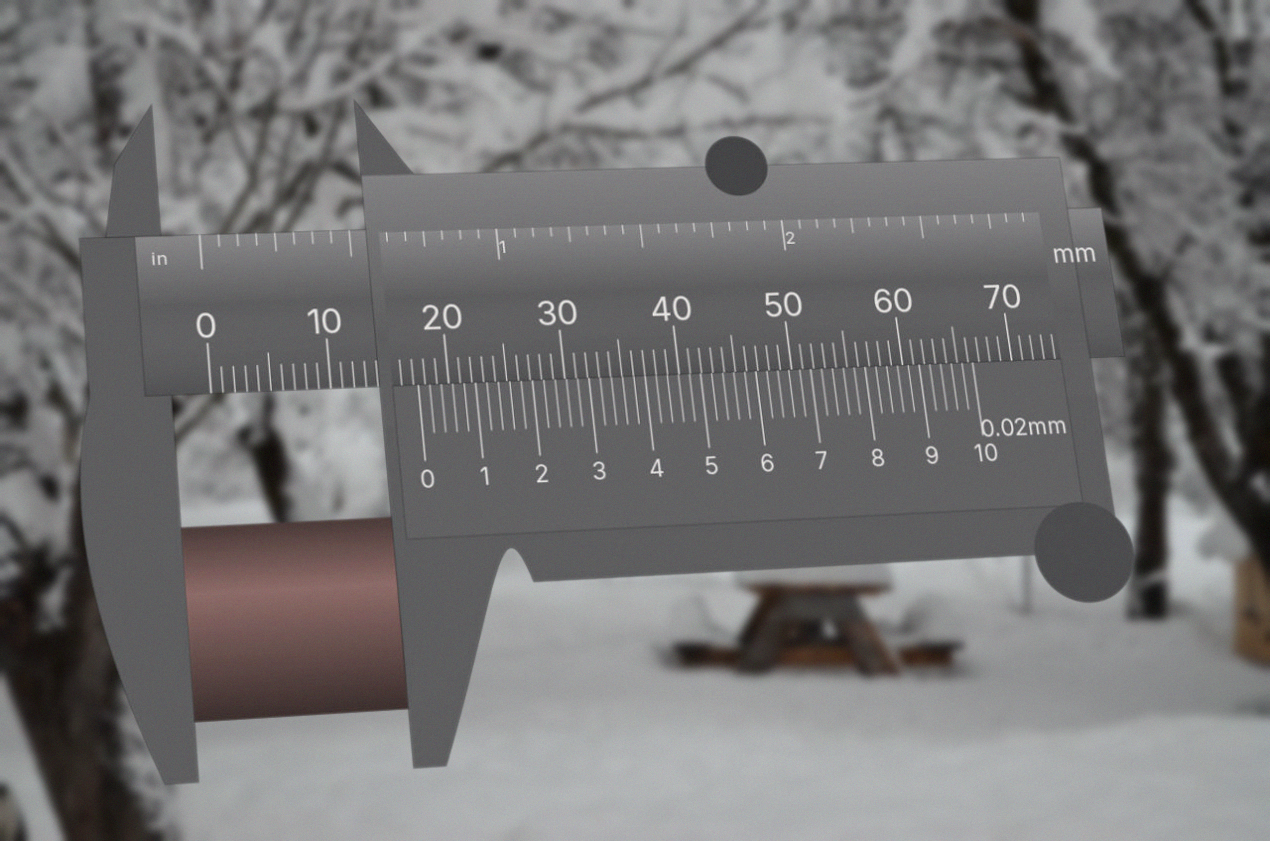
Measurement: 17.4 mm
